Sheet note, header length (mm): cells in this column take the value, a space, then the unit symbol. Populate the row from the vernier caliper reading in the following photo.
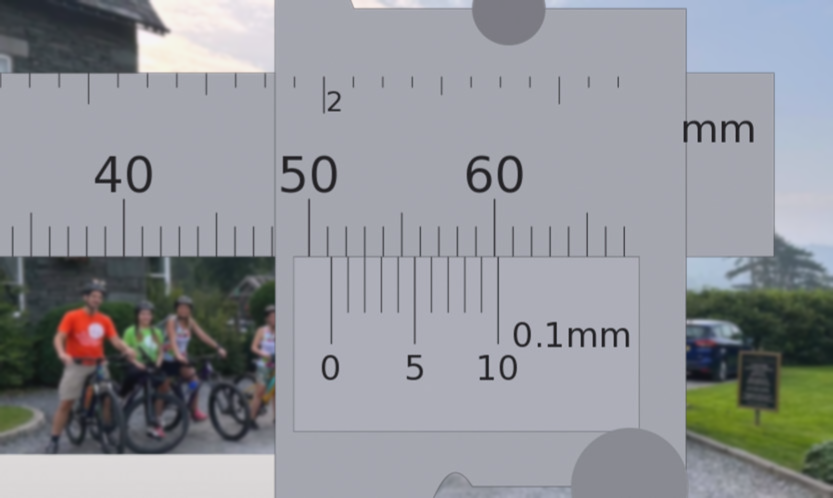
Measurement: 51.2 mm
